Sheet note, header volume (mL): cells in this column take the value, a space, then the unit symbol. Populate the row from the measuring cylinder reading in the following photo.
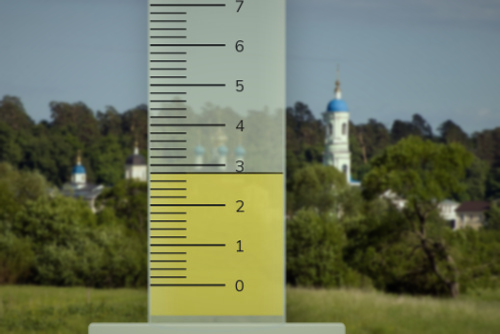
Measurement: 2.8 mL
